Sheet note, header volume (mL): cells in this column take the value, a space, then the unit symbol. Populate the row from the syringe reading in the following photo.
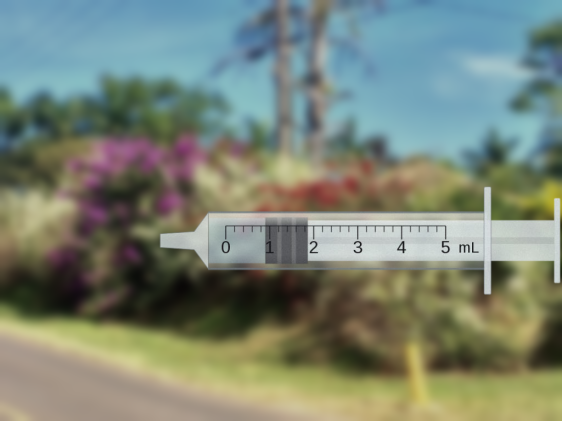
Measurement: 0.9 mL
